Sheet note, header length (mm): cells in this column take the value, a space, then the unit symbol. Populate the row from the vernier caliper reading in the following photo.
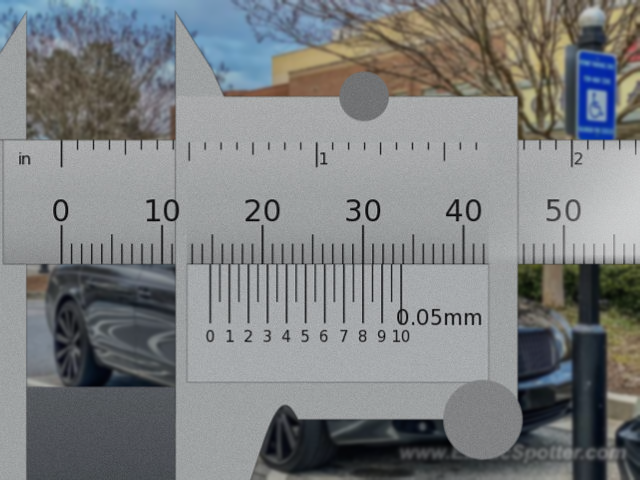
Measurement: 14.8 mm
